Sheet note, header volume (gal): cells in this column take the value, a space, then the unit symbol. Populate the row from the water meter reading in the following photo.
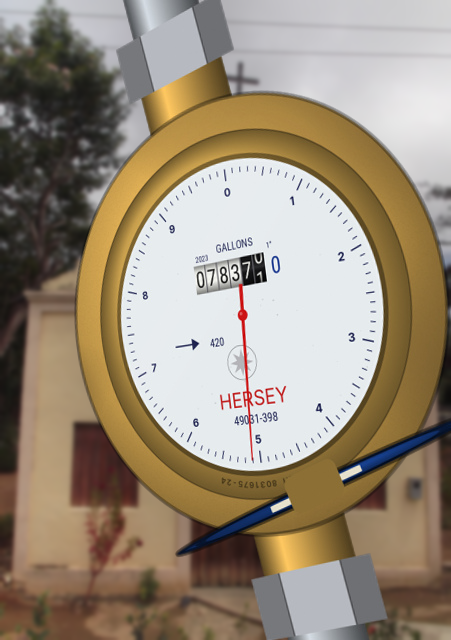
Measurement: 783705.1 gal
